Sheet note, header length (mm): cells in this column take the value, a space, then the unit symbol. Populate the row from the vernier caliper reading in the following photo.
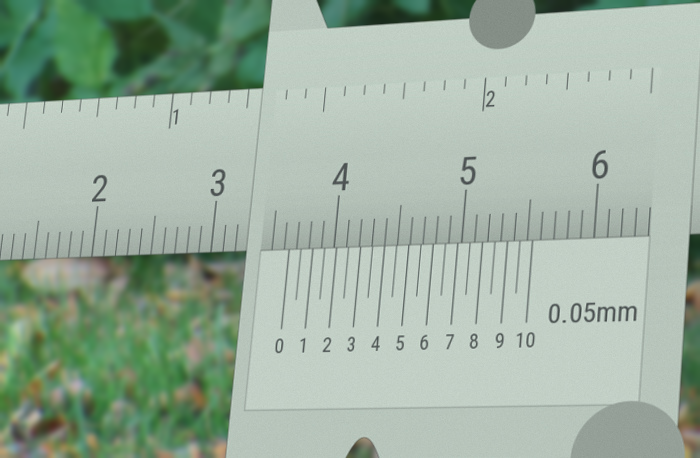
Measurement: 36.4 mm
